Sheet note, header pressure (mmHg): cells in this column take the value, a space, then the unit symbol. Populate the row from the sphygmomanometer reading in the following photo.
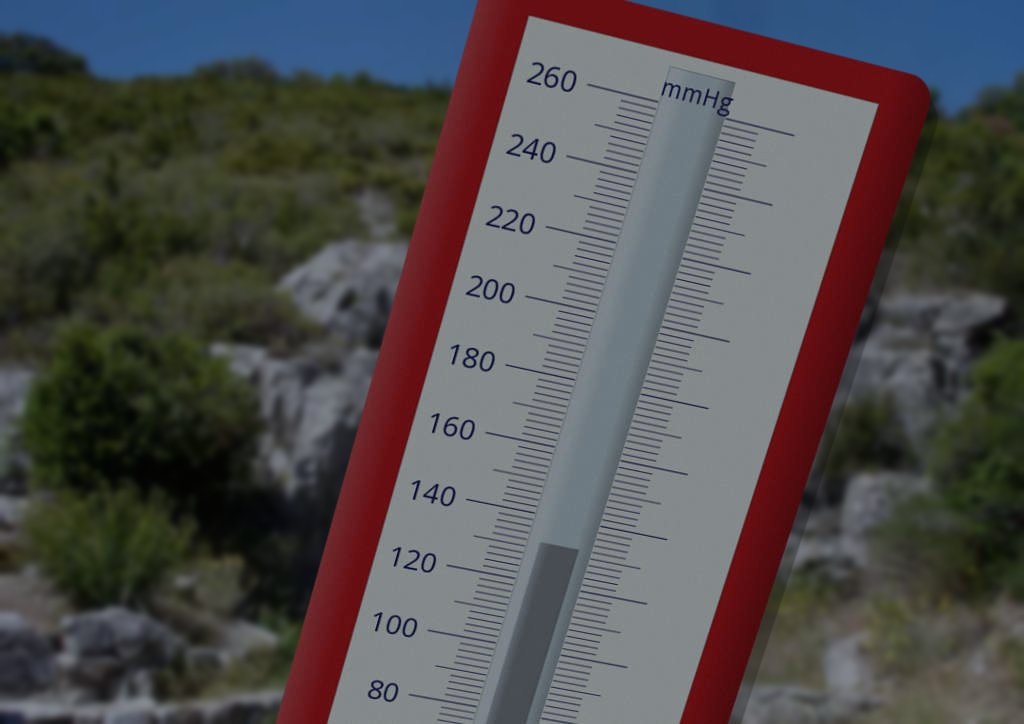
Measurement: 132 mmHg
